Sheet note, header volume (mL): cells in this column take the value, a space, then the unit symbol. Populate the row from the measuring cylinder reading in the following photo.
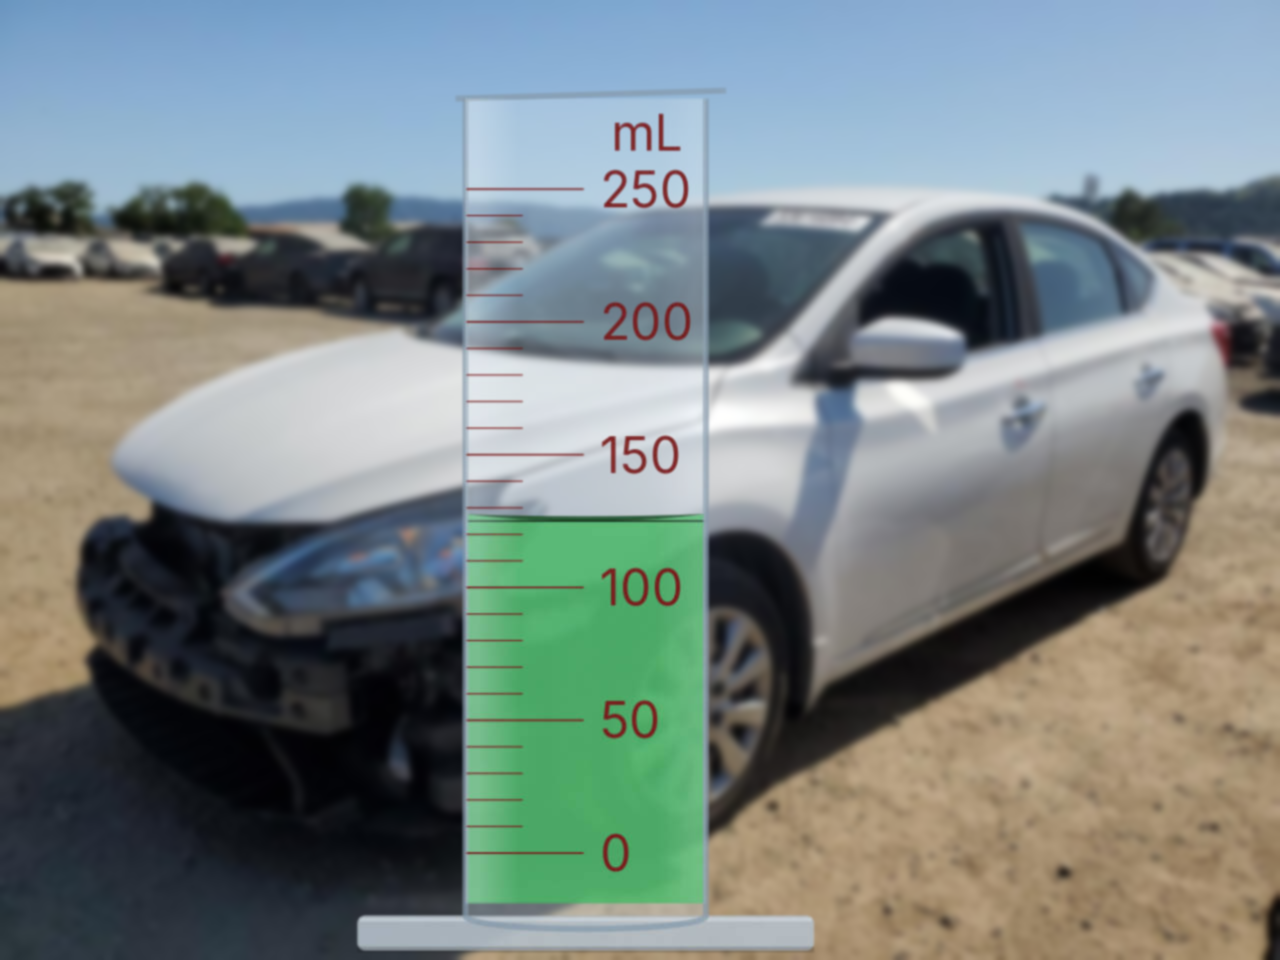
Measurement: 125 mL
